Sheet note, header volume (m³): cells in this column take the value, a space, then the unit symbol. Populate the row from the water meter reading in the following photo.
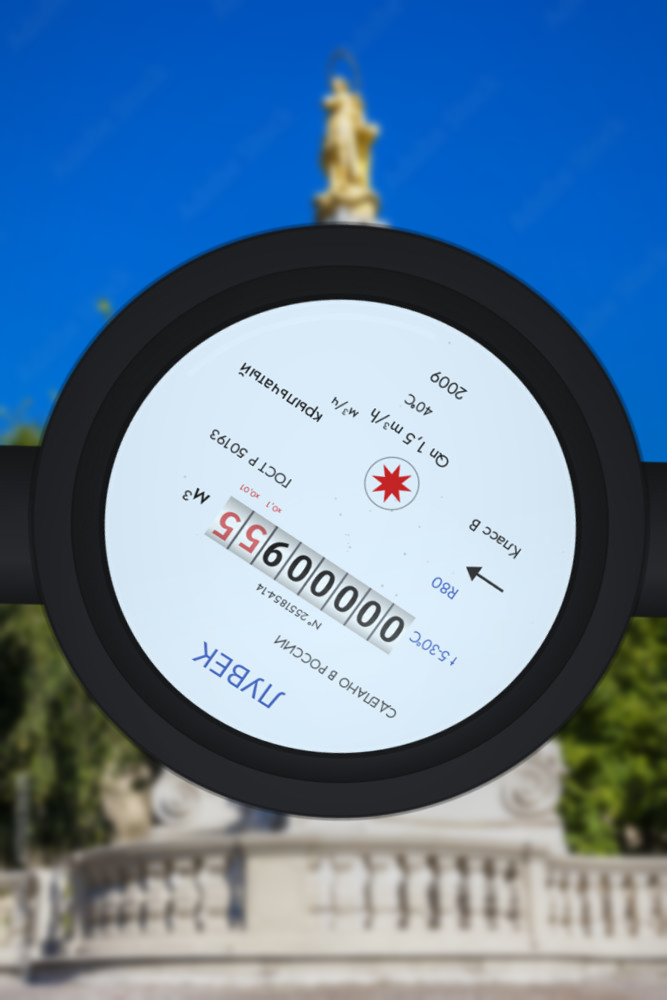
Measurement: 9.55 m³
